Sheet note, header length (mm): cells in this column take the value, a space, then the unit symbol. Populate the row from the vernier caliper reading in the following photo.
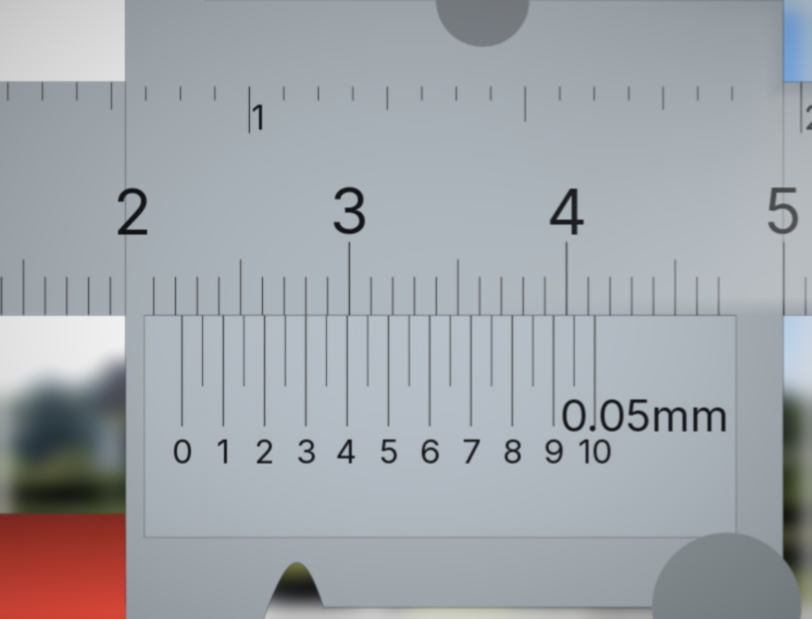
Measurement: 22.3 mm
